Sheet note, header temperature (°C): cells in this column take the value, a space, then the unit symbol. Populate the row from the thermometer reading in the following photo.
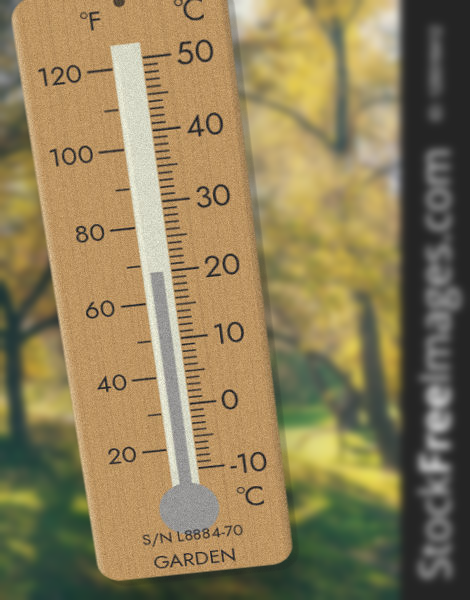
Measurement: 20 °C
